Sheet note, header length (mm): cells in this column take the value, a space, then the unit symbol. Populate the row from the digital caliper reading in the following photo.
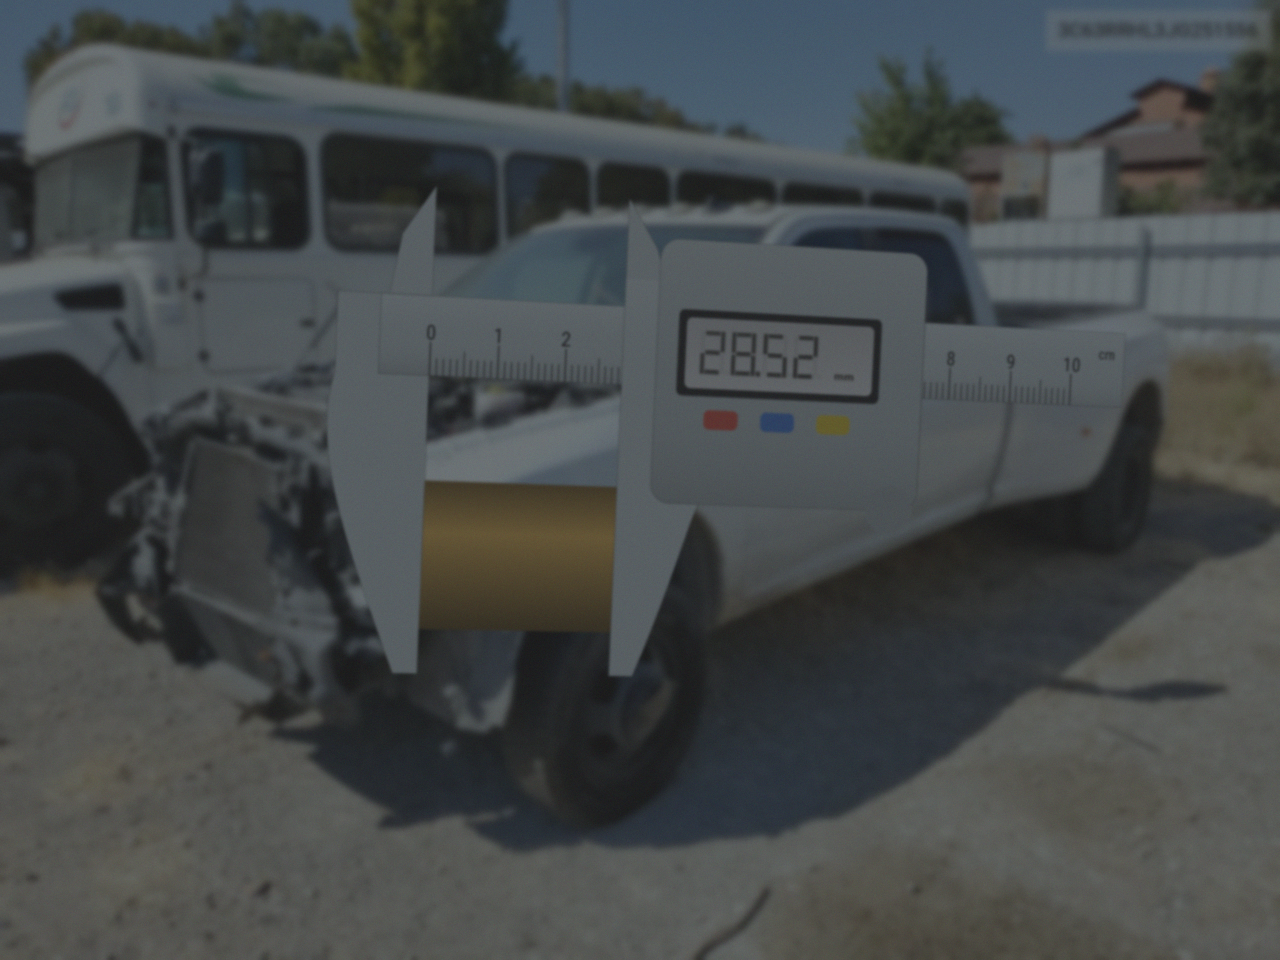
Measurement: 28.52 mm
